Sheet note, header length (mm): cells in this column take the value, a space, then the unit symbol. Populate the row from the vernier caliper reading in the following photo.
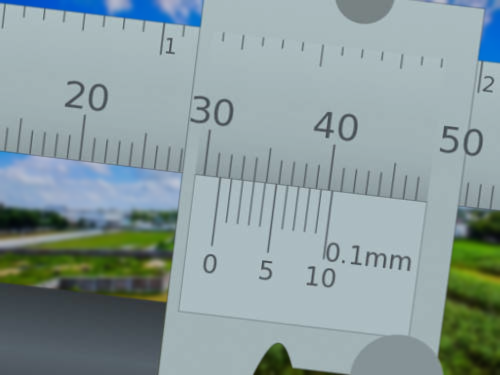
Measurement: 31.3 mm
